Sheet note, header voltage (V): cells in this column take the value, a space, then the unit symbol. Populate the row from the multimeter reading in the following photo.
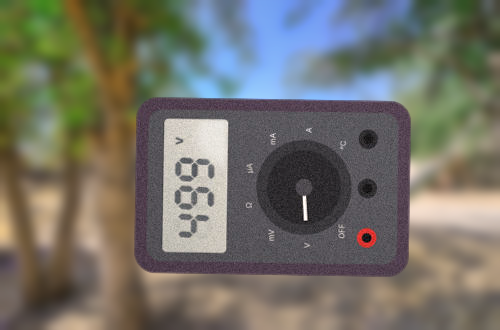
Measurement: 499 V
